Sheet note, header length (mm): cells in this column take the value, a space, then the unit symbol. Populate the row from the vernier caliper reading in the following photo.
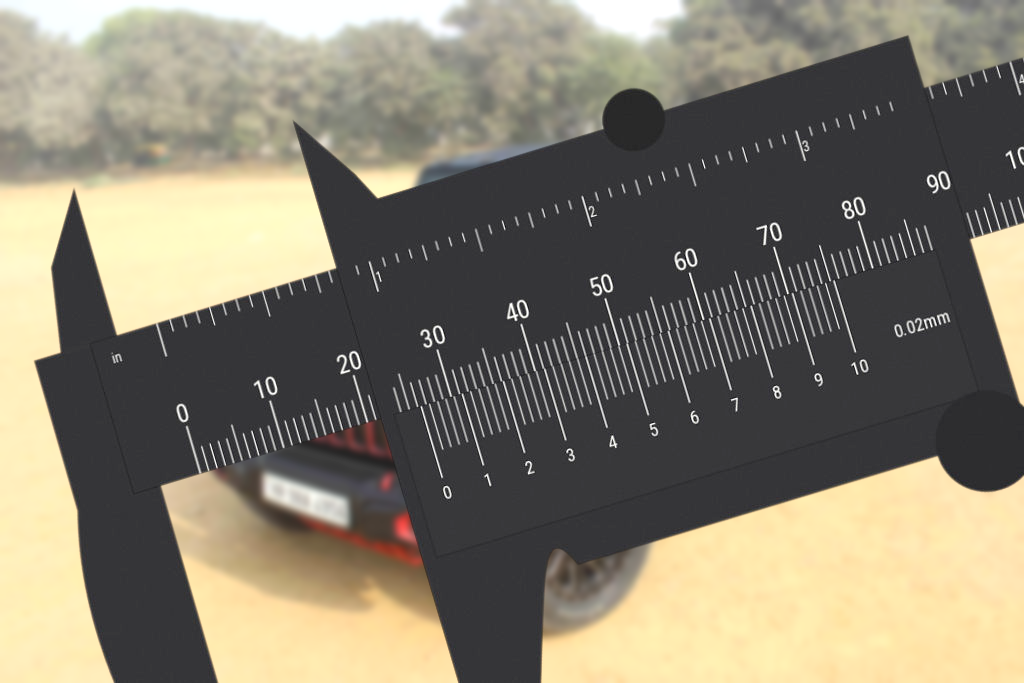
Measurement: 26.4 mm
